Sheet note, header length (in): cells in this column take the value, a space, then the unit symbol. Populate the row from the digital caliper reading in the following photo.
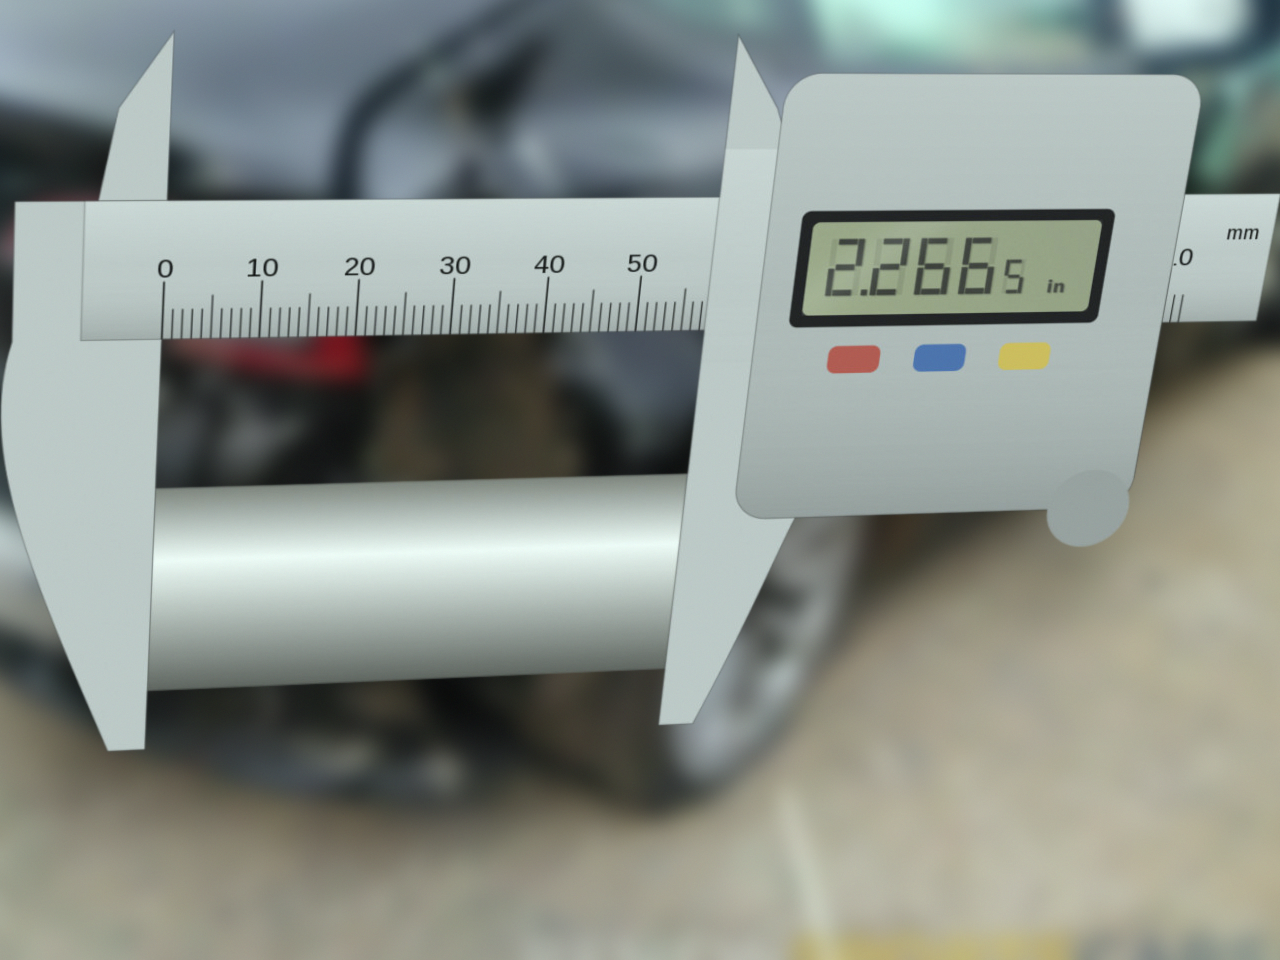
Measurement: 2.2665 in
